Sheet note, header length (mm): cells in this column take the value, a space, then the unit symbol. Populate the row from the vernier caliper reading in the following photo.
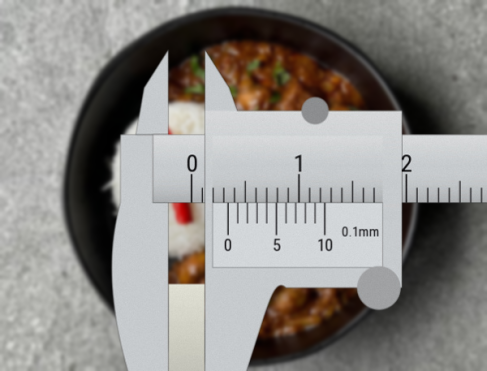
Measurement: 3.4 mm
